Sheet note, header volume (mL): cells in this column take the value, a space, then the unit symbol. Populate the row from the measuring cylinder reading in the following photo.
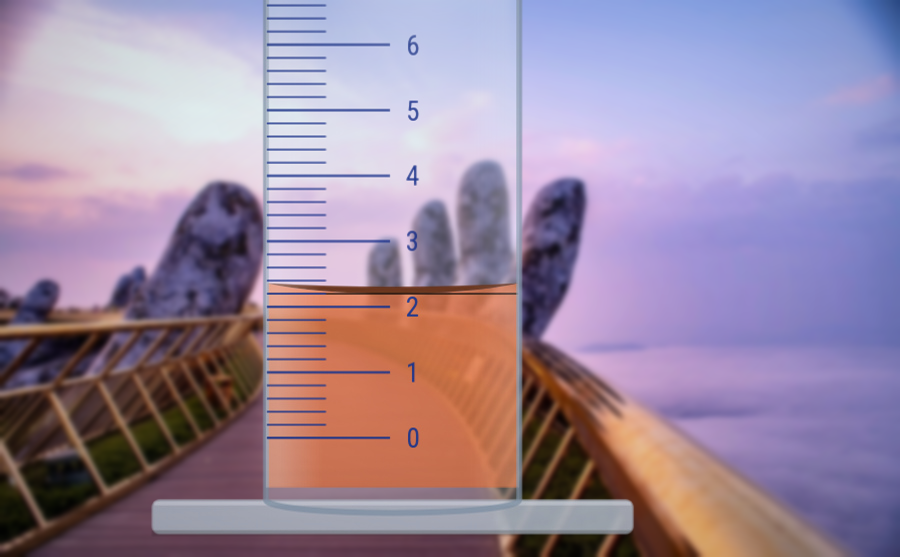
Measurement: 2.2 mL
